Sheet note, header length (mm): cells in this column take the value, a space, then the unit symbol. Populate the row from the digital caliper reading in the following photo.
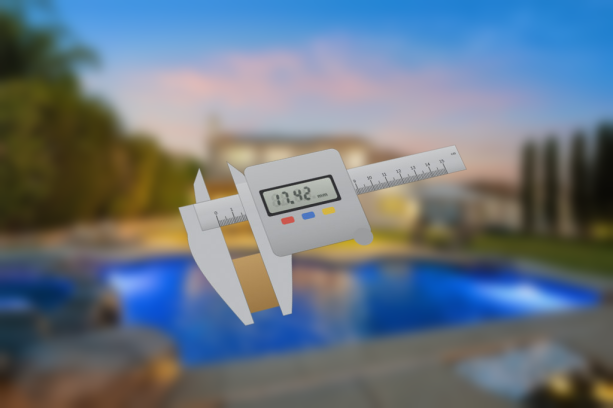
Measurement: 17.42 mm
